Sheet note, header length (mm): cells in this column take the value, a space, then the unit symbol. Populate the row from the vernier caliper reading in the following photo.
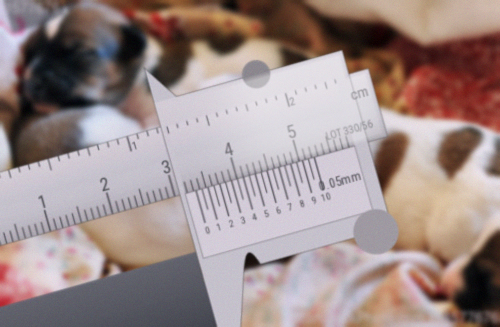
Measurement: 33.4 mm
